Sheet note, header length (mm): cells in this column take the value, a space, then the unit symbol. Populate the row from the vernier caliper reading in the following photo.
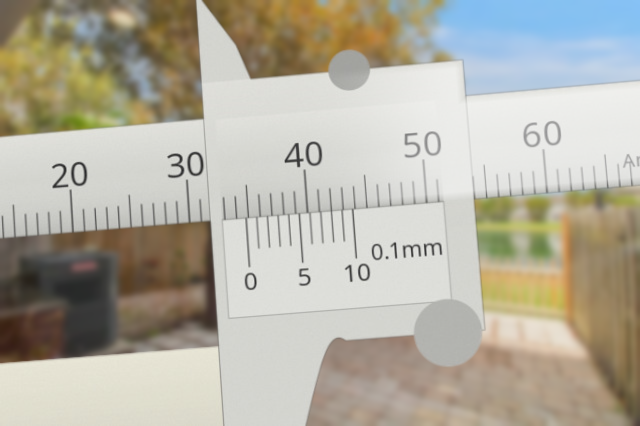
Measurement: 34.8 mm
